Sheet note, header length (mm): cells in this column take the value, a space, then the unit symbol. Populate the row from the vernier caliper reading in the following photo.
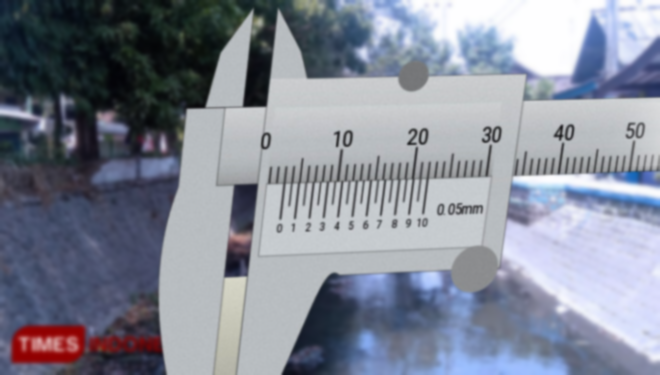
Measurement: 3.0 mm
